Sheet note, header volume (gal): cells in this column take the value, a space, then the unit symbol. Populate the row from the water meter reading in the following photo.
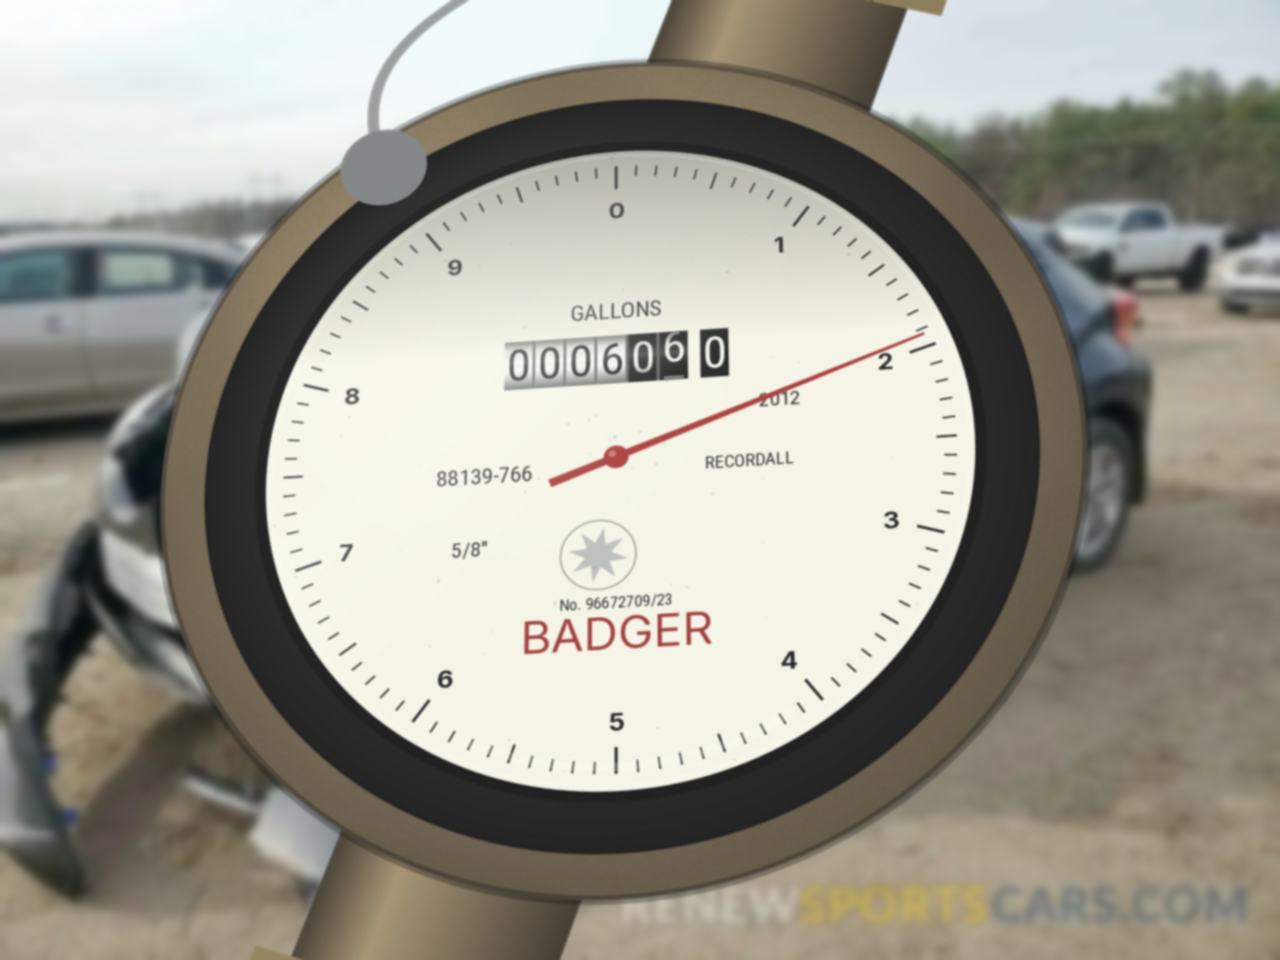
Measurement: 6061.9 gal
